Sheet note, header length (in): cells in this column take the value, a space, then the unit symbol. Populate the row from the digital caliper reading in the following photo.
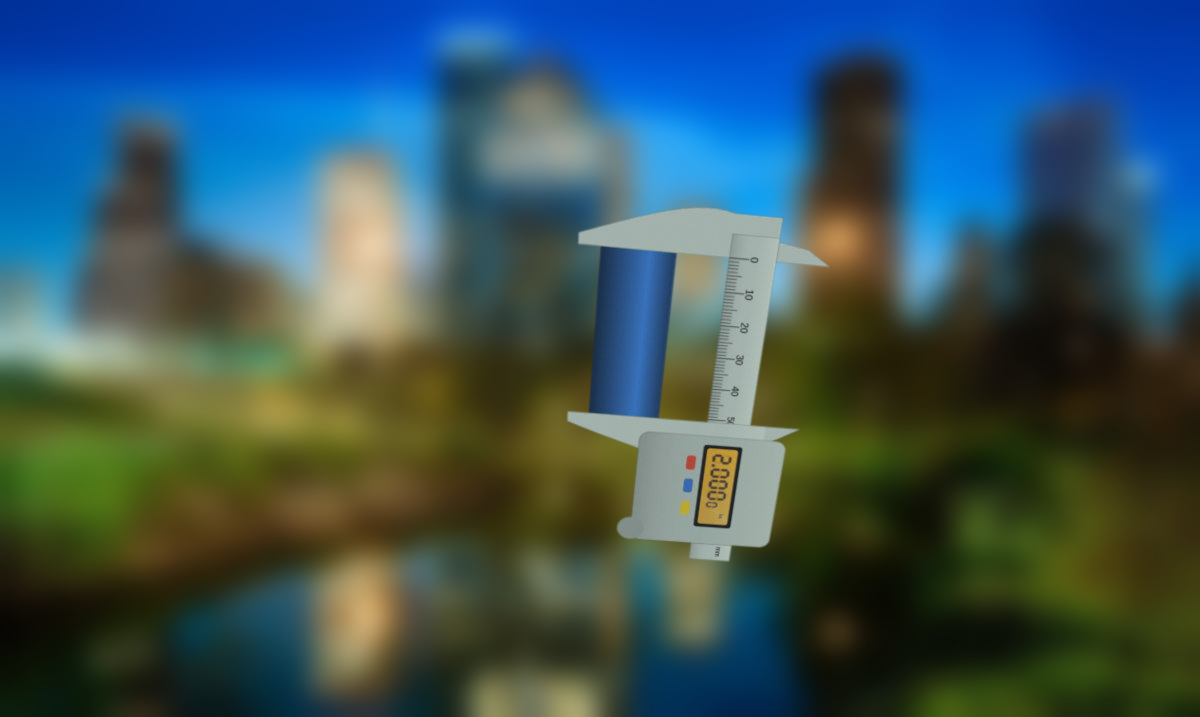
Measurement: 2.0000 in
